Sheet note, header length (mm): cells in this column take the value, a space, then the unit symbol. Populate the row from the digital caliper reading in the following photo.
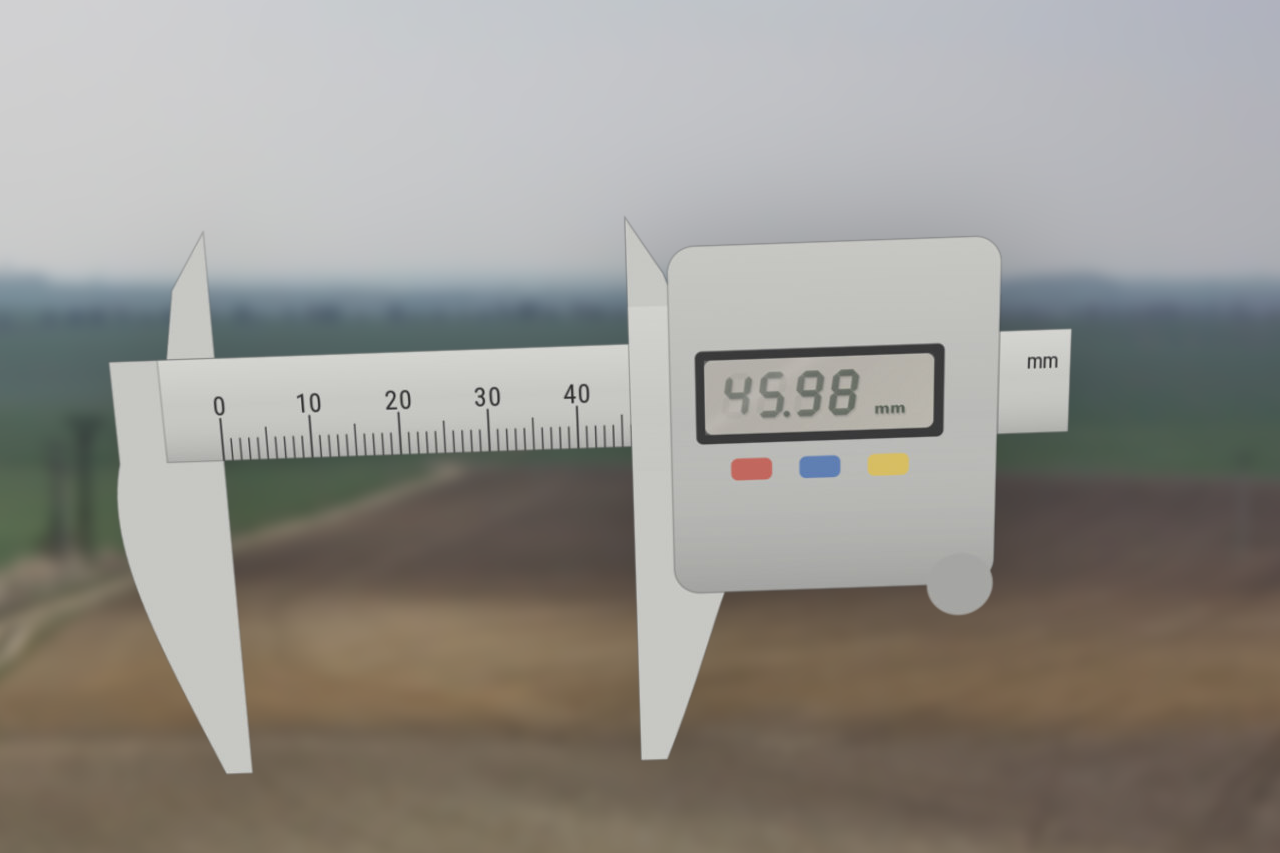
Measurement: 45.98 mm
